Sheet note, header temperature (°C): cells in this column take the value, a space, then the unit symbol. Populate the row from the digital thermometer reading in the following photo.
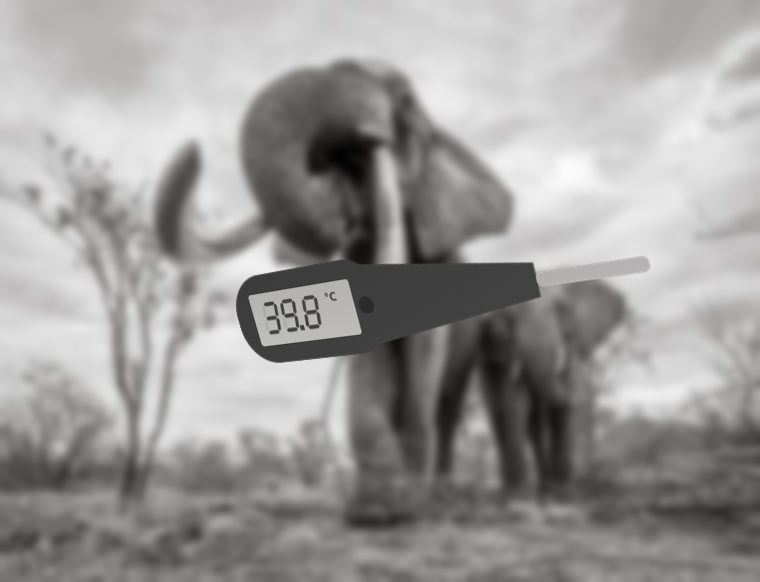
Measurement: 39.8 °C
